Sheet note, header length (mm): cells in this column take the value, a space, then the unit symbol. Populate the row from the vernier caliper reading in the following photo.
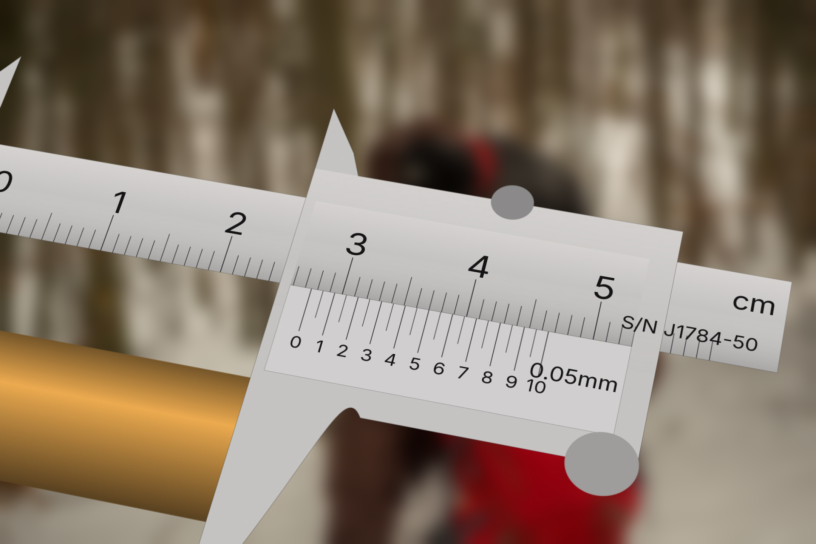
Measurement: 27.5 mm
